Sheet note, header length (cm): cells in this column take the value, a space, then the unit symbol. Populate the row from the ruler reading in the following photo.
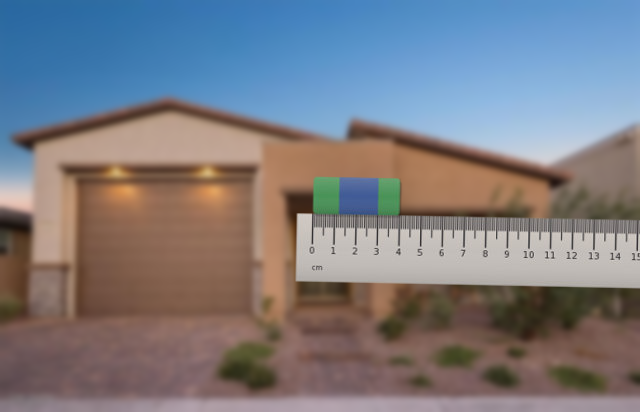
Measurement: 4 cm
